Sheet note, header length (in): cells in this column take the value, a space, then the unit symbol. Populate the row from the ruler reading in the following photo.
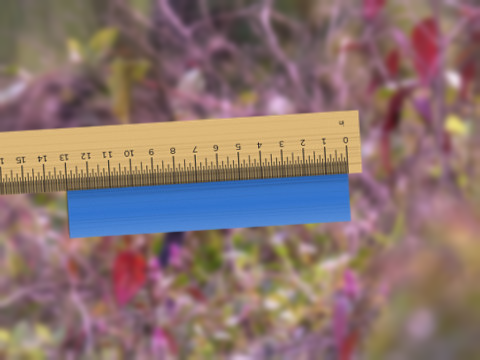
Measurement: 13 in
